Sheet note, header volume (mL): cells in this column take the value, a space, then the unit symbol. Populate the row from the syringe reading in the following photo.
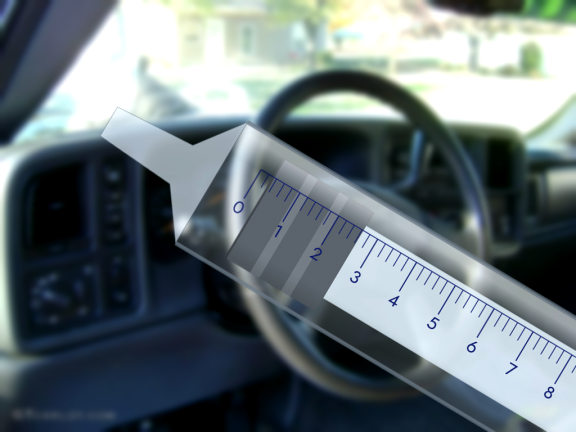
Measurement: 0.3 mL
